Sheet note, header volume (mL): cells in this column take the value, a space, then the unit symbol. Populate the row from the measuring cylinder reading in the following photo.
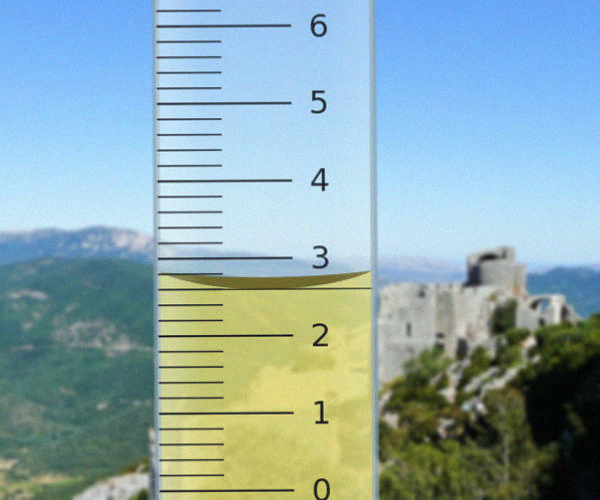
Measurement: 2.6 mL
